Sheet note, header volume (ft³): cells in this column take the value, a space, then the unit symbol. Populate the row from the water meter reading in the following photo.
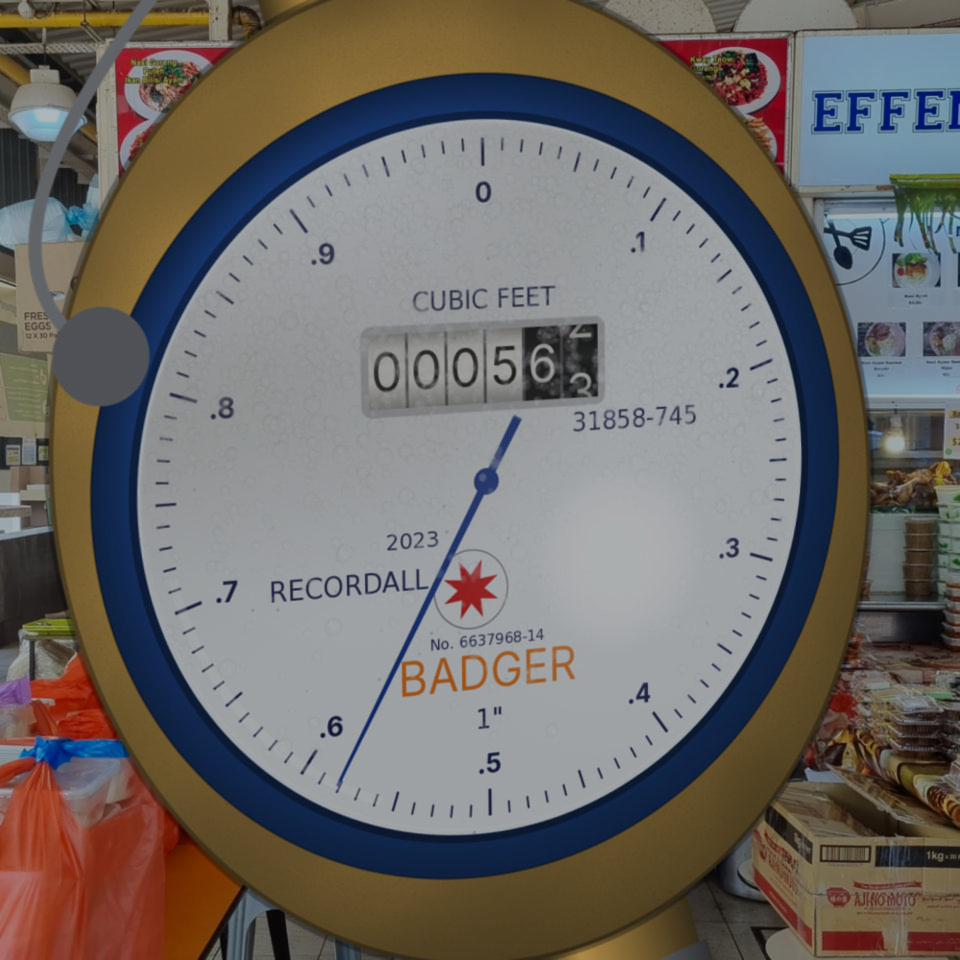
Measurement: 562.58 ft³
